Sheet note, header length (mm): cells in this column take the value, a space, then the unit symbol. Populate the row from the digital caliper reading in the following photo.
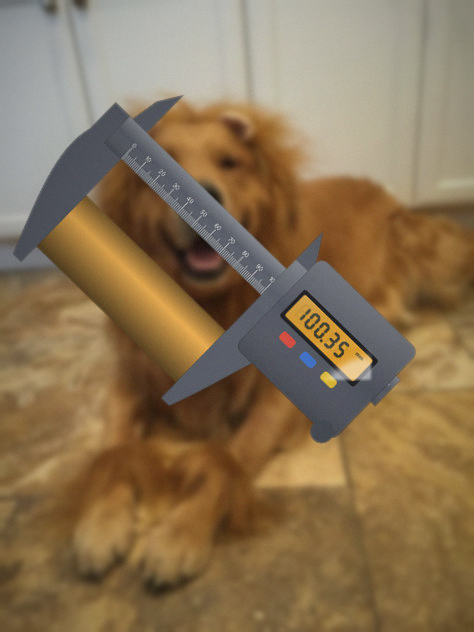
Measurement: 100.35 mm
